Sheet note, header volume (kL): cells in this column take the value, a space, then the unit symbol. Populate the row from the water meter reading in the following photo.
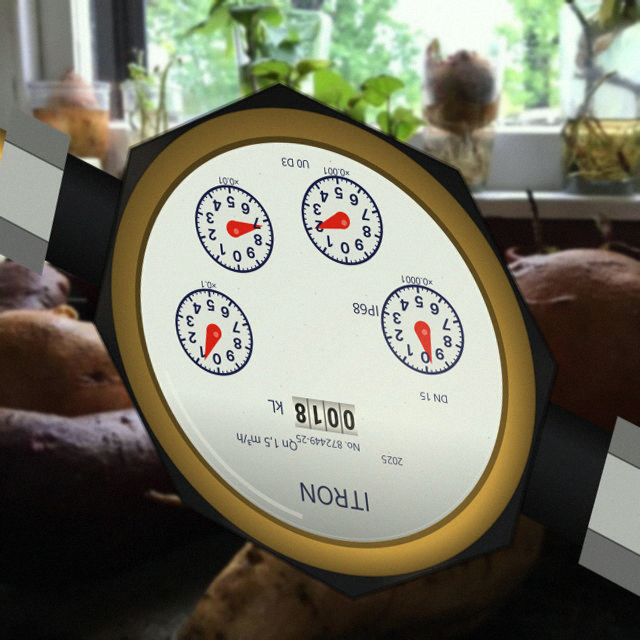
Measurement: 18.0719 kL
